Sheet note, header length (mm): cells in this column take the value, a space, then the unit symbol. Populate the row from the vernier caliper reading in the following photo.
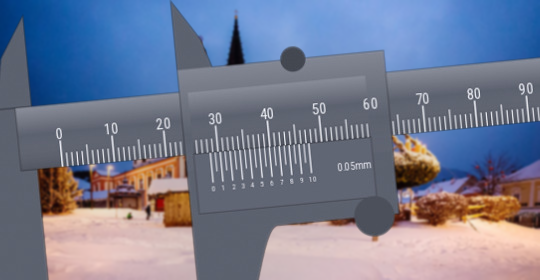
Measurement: 28.5 mm
